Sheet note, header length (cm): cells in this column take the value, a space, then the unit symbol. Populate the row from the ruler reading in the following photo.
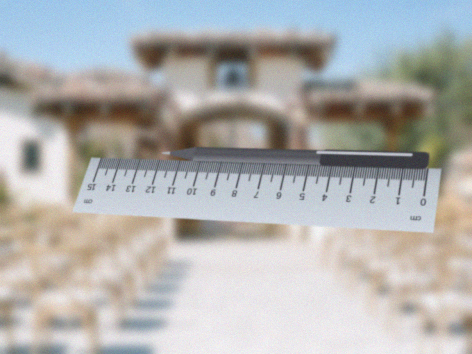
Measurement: 12 cm
